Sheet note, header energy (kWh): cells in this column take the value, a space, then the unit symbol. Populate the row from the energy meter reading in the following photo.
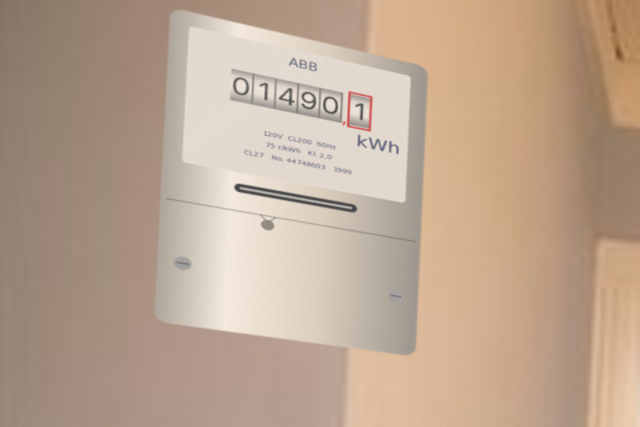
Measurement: 1490.1 kWh
